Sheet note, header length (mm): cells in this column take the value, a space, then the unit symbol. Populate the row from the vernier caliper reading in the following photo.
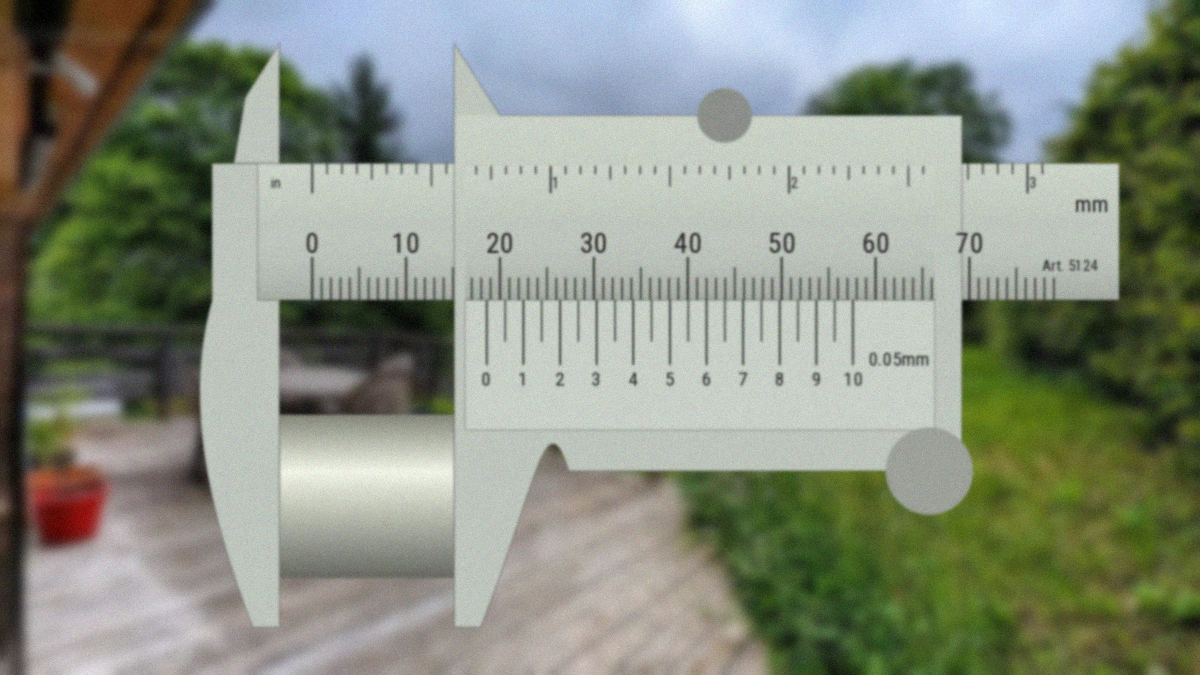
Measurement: 18.6 mm
